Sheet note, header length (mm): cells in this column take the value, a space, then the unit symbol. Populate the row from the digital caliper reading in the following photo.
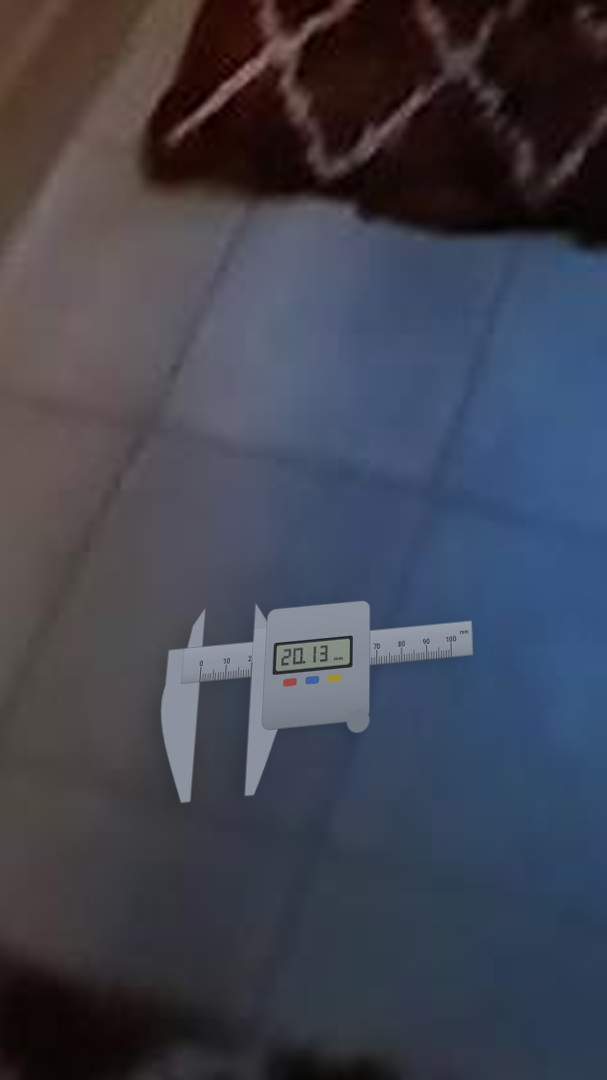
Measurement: 20.13 mm
